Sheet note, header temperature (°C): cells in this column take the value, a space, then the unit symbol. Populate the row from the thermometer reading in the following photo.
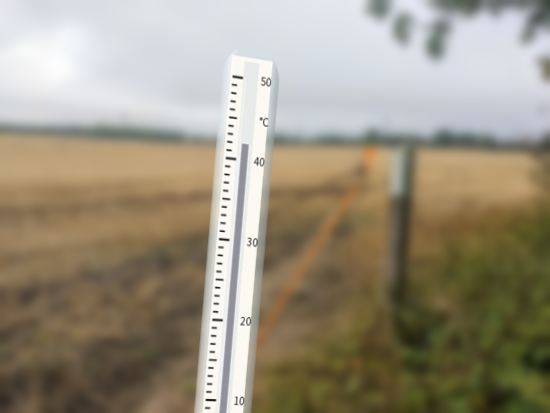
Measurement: 42 °C
